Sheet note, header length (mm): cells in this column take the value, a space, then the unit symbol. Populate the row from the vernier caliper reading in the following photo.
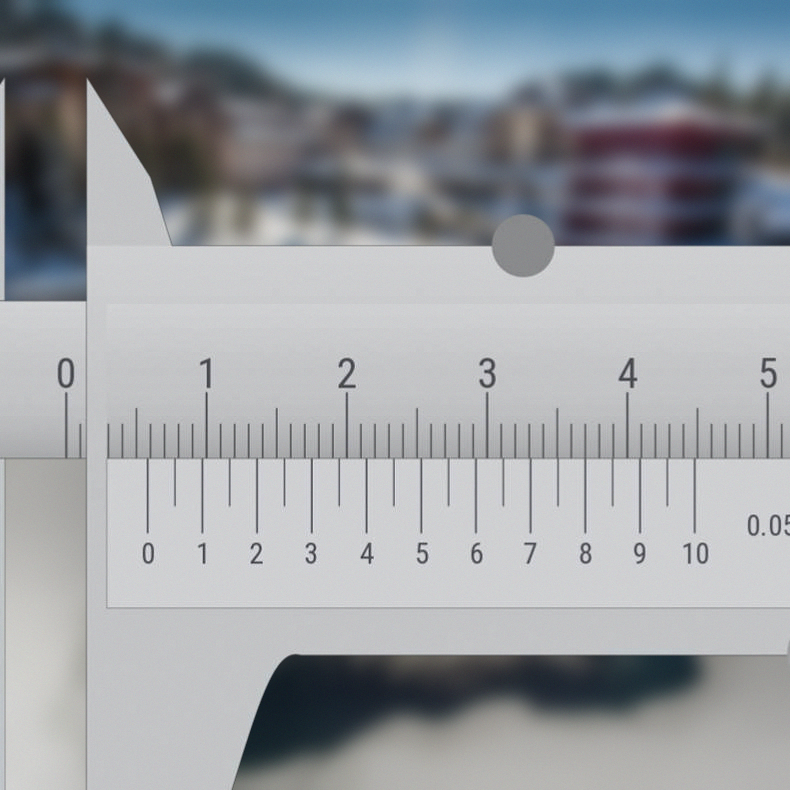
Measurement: 5.8 mm
